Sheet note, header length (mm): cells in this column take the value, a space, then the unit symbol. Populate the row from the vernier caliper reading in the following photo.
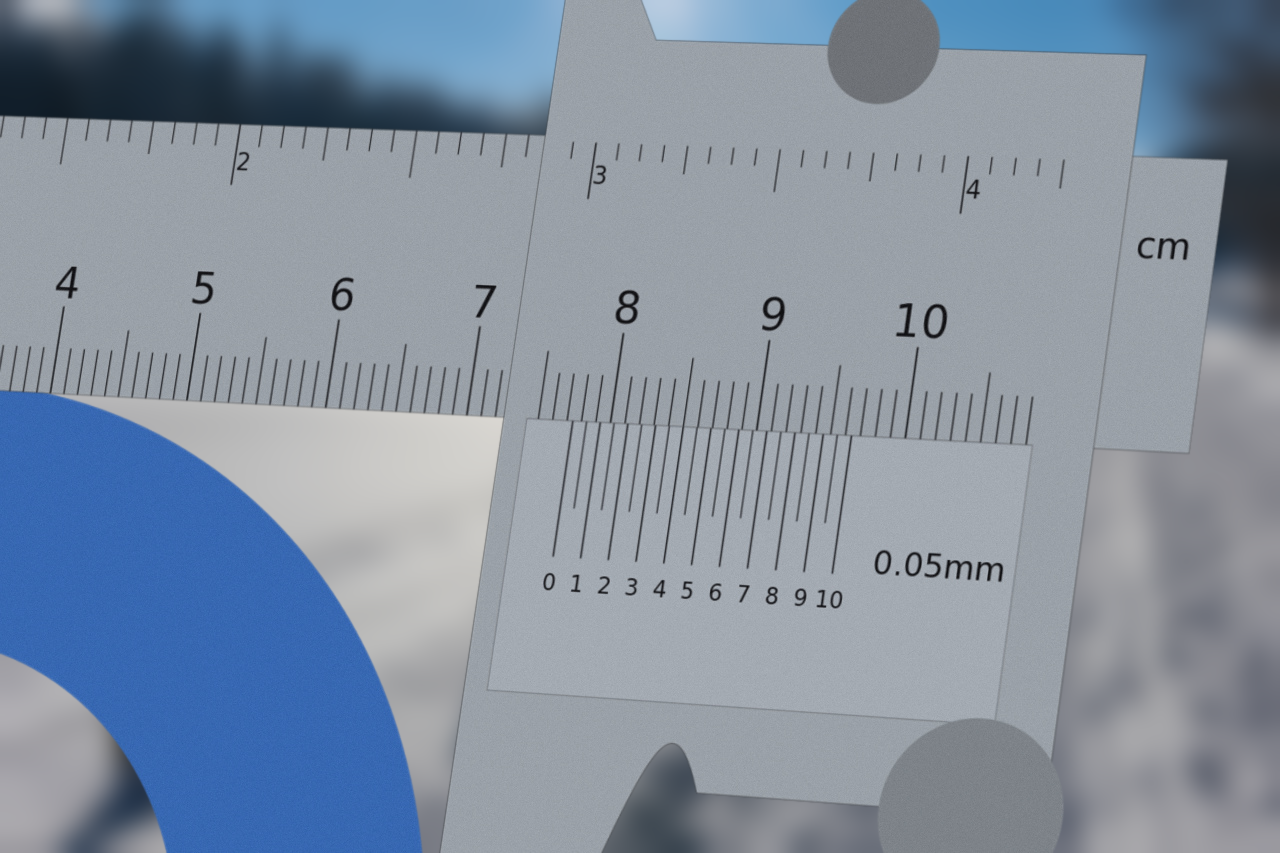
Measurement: 77.4 mm
